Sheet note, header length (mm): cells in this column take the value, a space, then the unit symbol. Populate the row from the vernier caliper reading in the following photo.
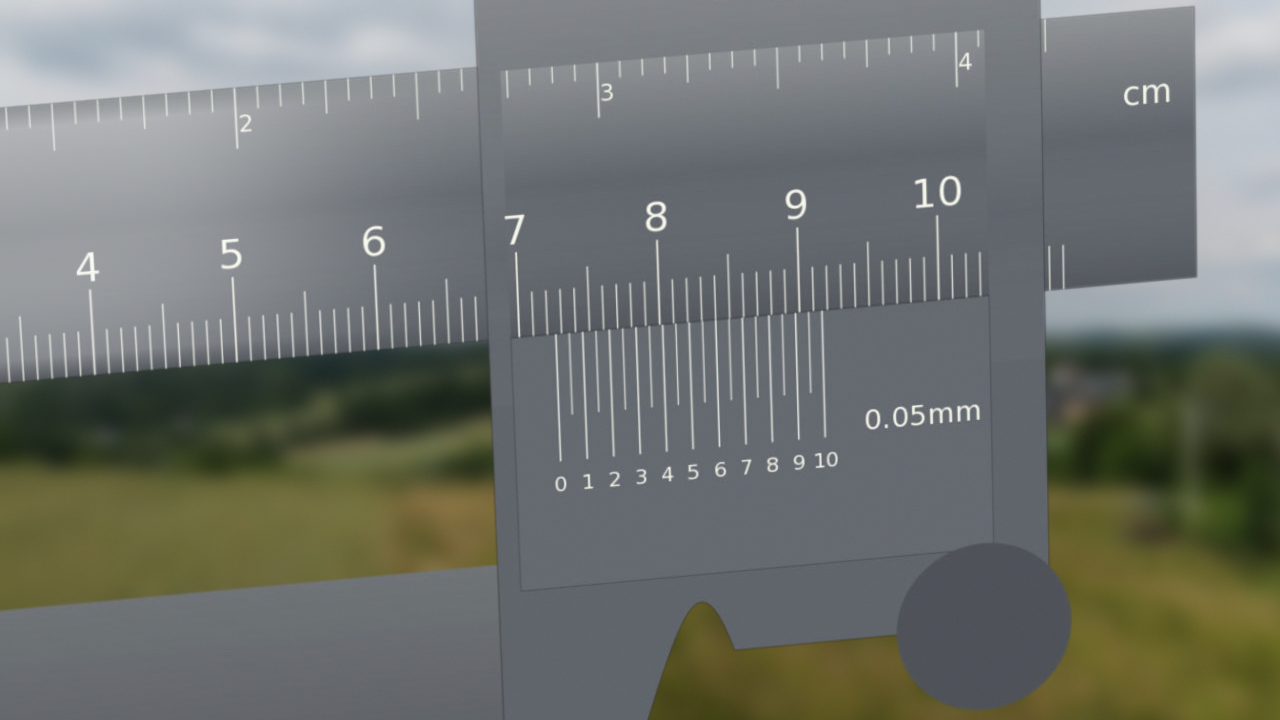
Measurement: 72.6 mm
